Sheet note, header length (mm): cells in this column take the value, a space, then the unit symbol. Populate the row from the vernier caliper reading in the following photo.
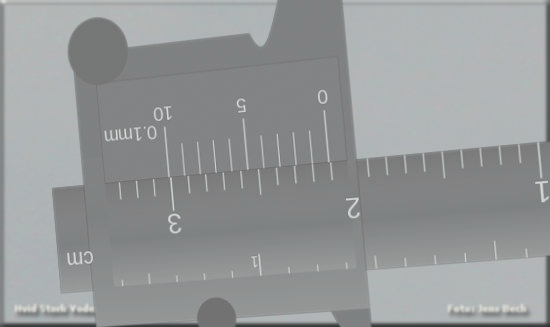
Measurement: 21.1 mm
